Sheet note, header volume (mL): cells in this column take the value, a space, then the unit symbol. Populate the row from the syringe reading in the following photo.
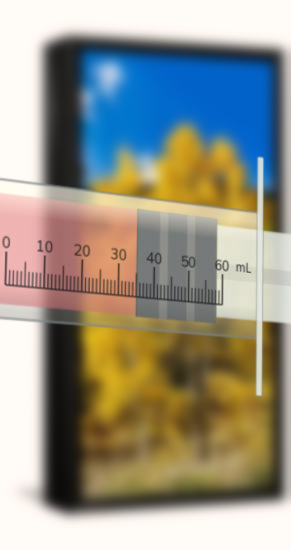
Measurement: 35 mL
